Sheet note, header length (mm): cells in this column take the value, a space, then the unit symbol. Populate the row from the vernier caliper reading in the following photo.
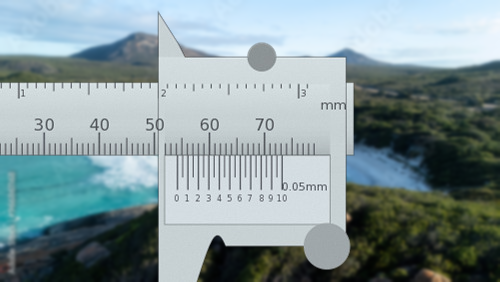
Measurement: 54.2 mm
